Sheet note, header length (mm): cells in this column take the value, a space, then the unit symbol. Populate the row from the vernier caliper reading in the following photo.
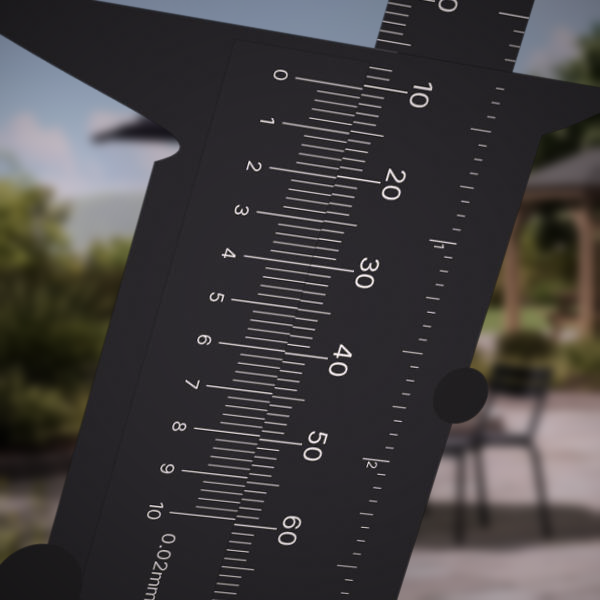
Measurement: 10.4 mm
